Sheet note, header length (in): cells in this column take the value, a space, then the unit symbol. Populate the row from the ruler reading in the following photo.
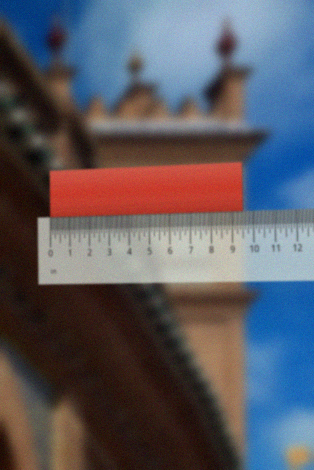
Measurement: 9.5 in
